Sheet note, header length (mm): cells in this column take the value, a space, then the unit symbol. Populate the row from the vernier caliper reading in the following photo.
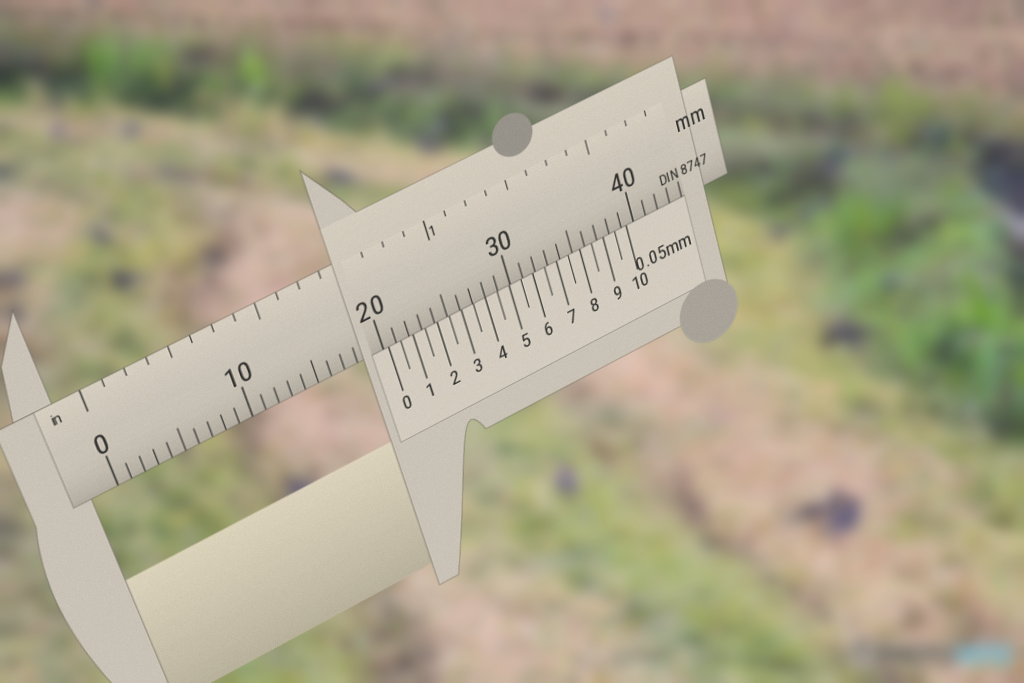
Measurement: 20.4 mm
